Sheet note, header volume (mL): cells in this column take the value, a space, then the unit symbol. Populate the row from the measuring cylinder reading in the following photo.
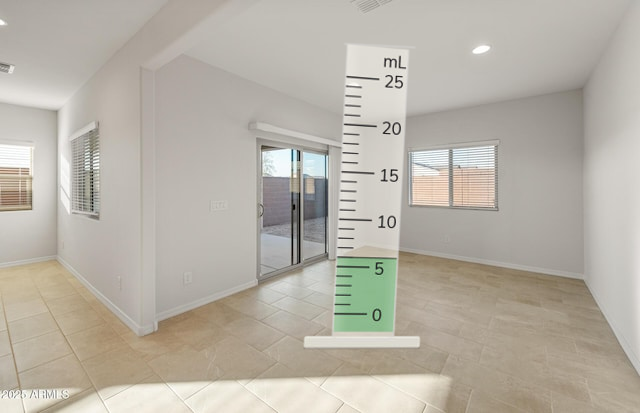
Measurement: 6 mL
